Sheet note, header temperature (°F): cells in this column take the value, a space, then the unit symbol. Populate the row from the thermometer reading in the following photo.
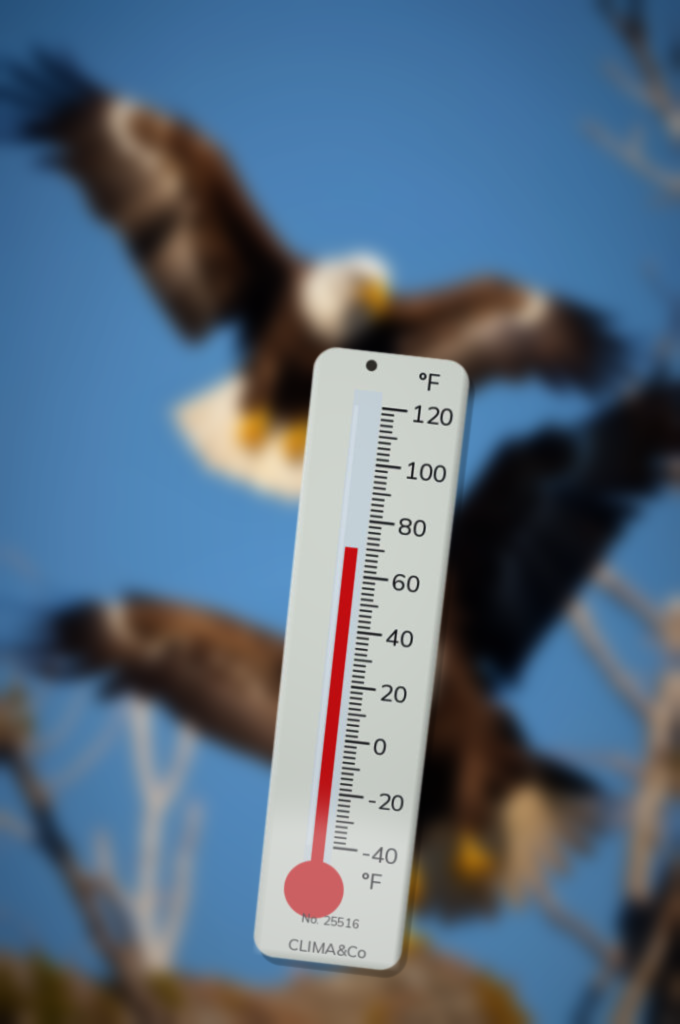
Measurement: 70 °F
